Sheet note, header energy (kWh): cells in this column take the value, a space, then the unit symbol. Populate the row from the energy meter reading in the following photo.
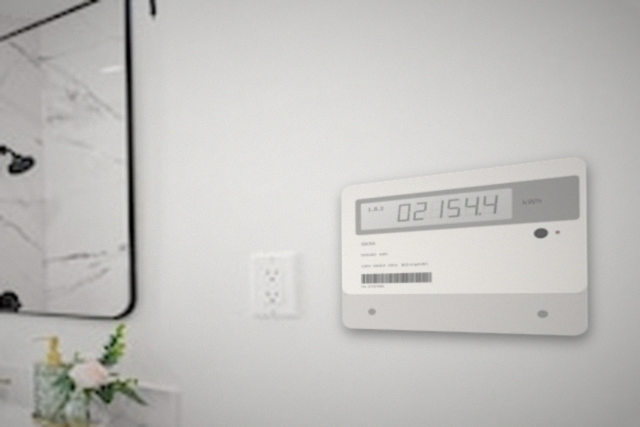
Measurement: 2154.4 kWh
